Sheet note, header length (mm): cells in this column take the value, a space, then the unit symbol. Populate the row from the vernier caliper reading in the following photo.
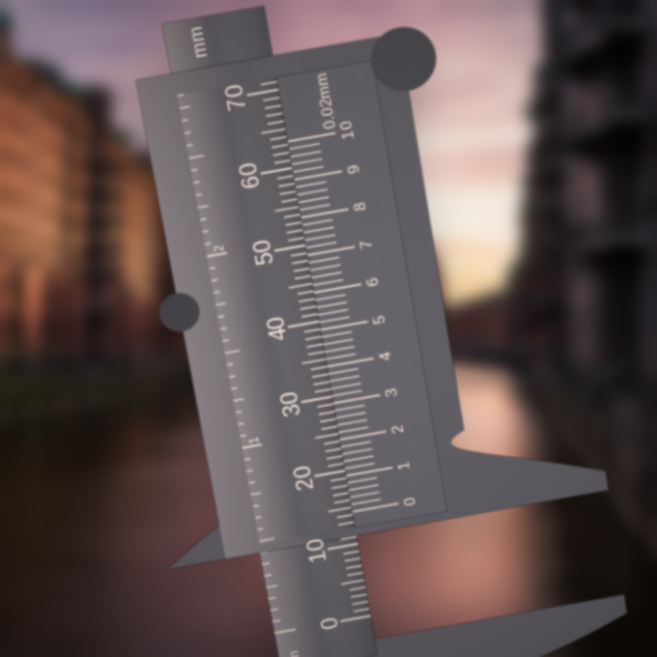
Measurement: 14.4 mm
